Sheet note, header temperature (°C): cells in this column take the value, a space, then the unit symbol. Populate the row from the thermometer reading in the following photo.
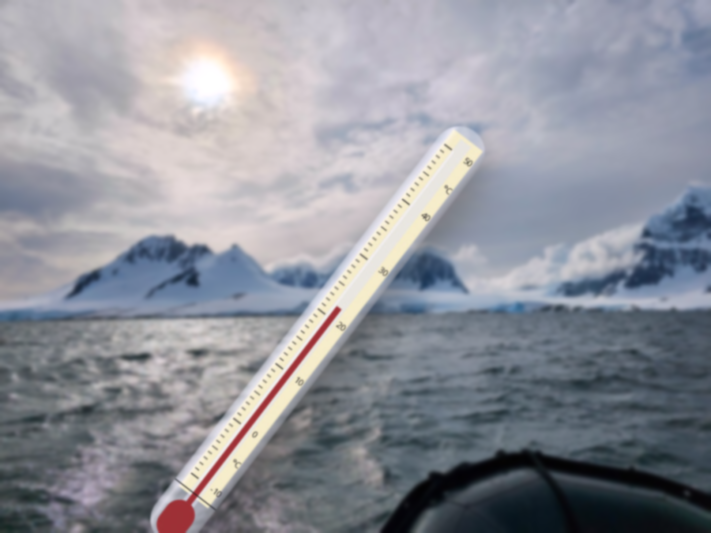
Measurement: 22 °C
